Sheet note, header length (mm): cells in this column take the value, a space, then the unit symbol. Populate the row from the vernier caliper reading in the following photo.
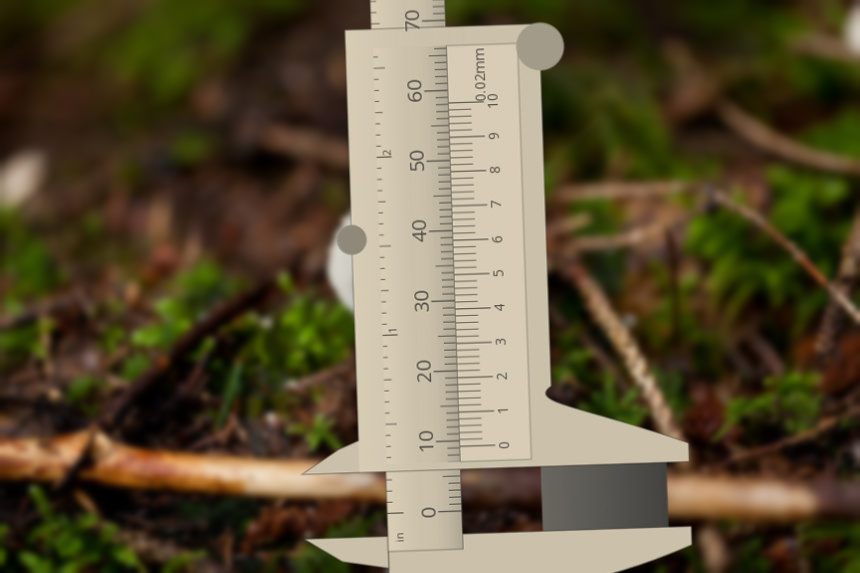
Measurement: 9.2 mm
